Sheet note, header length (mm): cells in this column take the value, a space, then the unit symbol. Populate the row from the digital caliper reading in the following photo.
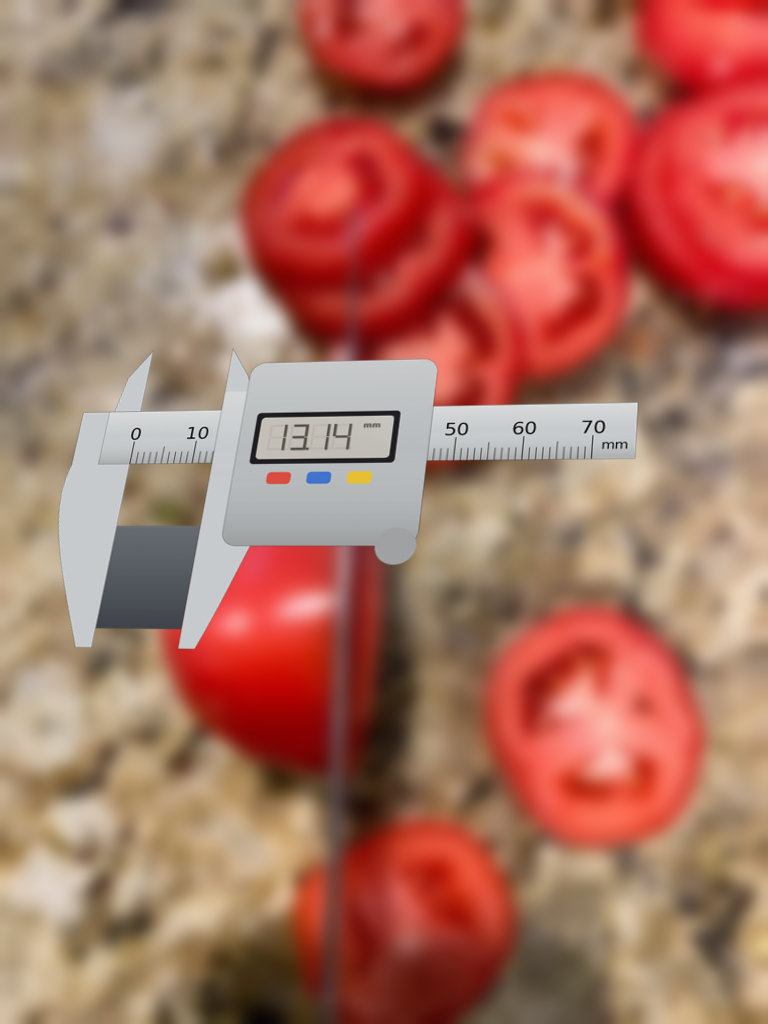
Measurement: 13.14 mm
